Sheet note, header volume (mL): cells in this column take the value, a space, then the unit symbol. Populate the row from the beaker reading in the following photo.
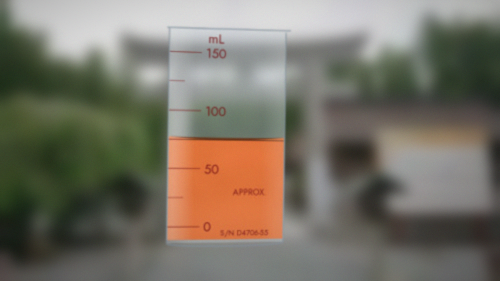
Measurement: 75 mL
